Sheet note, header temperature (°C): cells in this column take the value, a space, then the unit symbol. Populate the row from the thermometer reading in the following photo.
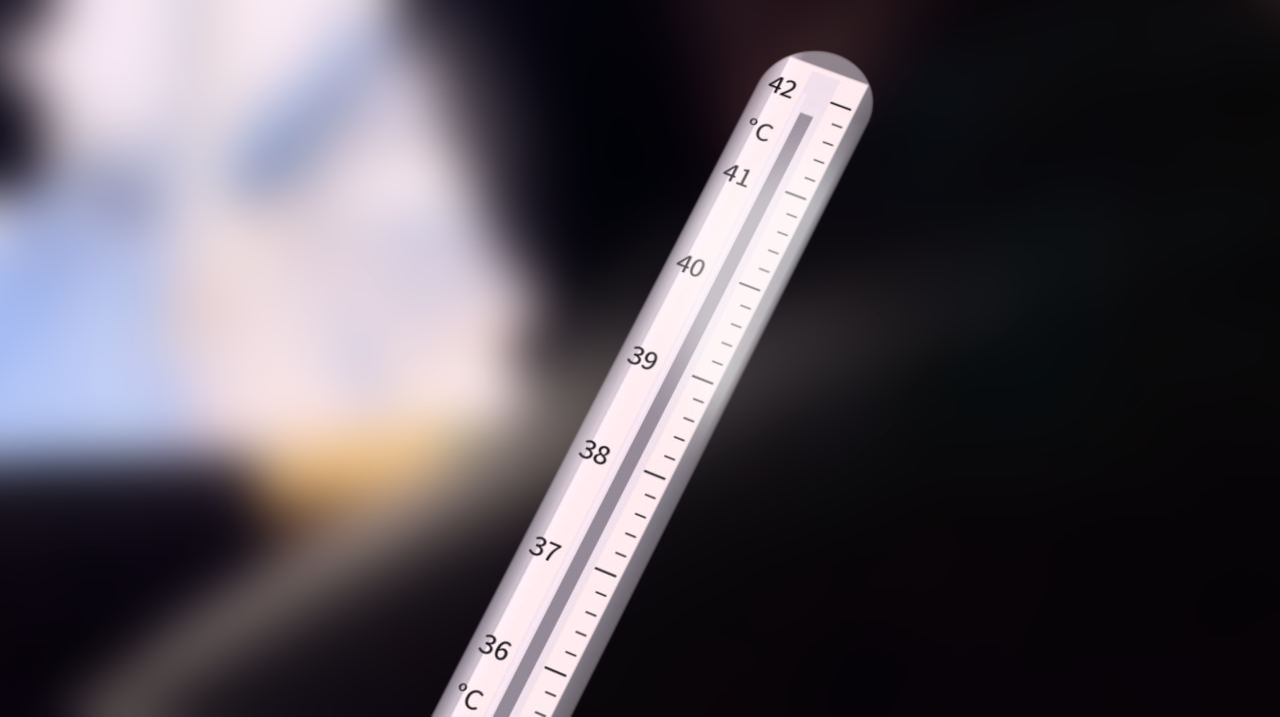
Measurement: 41.8 °C
